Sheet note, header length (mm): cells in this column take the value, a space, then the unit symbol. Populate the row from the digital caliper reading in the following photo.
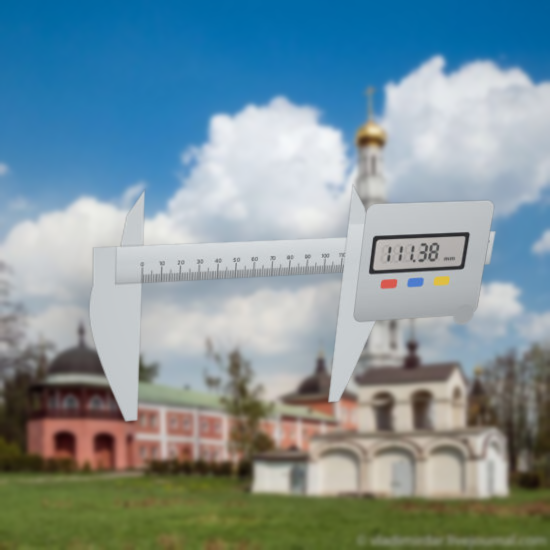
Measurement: 111.38 mm
